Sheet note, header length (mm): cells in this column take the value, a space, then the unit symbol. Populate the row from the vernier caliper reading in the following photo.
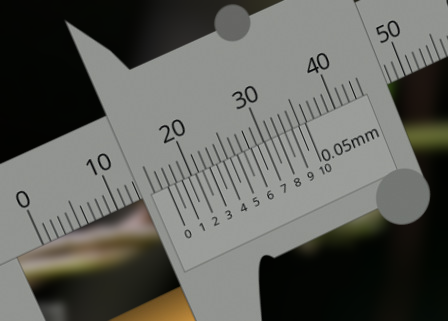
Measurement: 16.8 mm
